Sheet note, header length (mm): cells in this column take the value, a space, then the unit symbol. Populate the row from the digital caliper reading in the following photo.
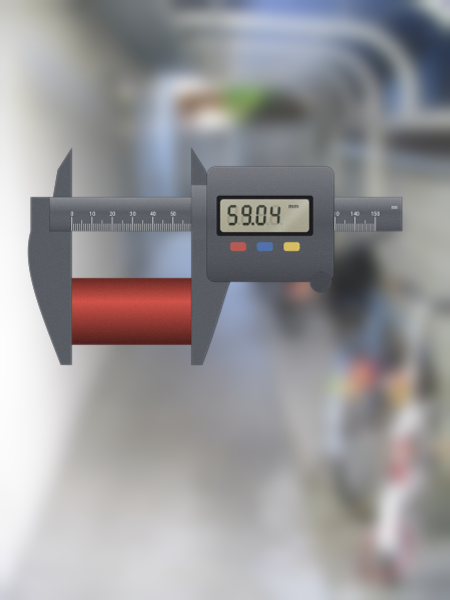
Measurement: 59.04 mm
